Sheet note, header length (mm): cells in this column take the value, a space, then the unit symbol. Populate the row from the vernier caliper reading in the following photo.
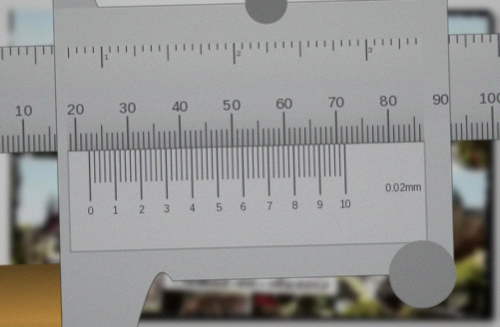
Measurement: 22.5 mm
